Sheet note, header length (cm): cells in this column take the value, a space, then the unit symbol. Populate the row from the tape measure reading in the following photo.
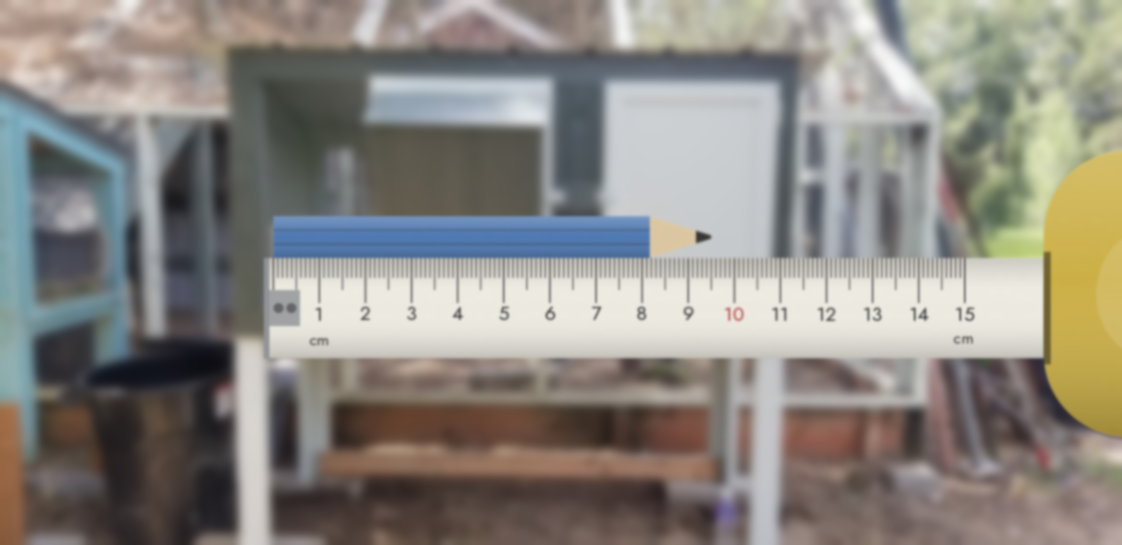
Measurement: 9.5 cm
